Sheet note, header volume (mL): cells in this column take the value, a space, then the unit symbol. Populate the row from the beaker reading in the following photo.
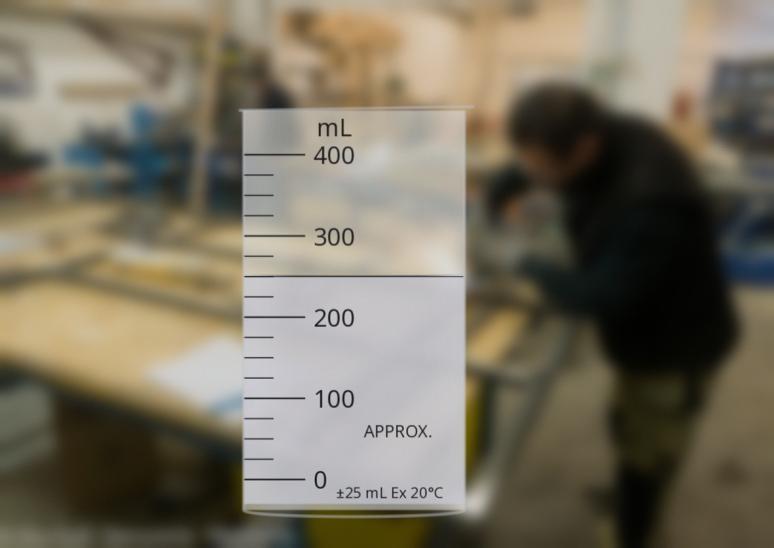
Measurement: 250 mL
